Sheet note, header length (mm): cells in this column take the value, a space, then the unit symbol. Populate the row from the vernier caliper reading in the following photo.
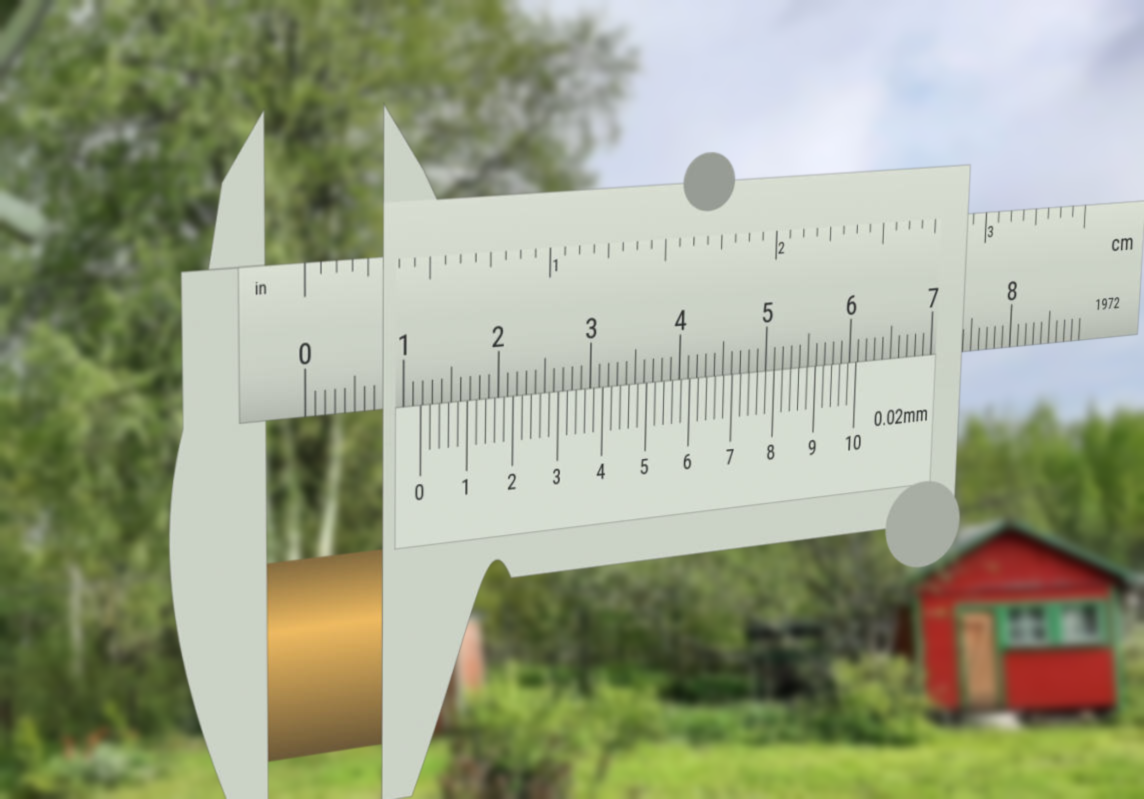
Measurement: 11.8 mm
